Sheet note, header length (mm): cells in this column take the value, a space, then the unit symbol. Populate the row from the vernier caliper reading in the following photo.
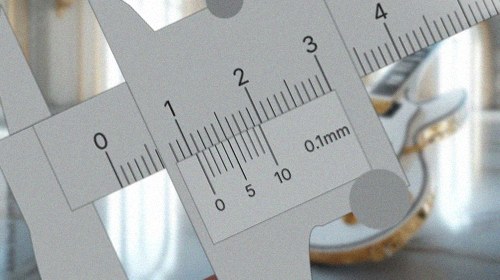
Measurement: 10.6 mm
